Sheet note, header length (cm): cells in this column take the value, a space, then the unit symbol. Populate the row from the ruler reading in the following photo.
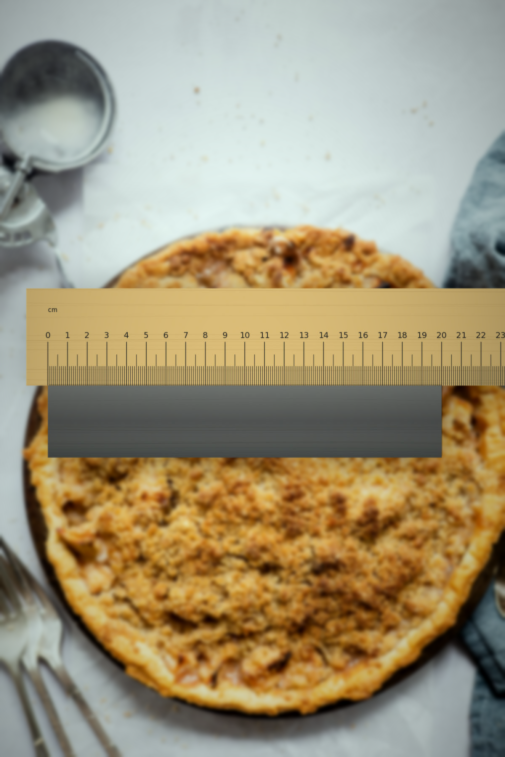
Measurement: 20 cm
